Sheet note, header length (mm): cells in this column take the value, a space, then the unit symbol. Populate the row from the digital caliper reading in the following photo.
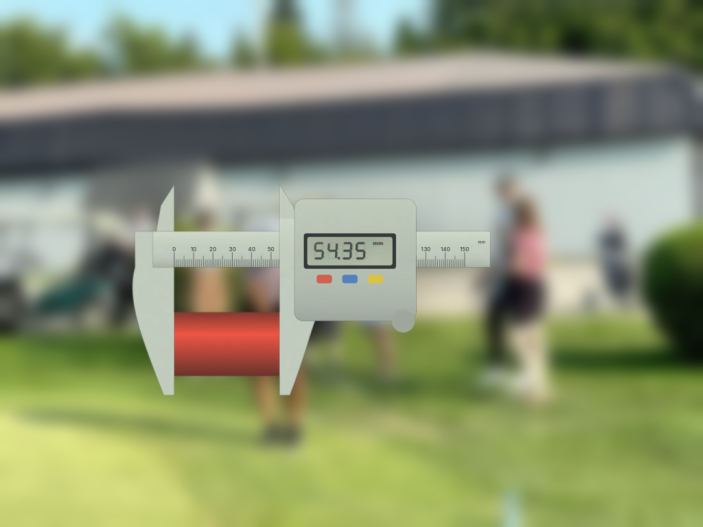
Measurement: 54.35 mm
